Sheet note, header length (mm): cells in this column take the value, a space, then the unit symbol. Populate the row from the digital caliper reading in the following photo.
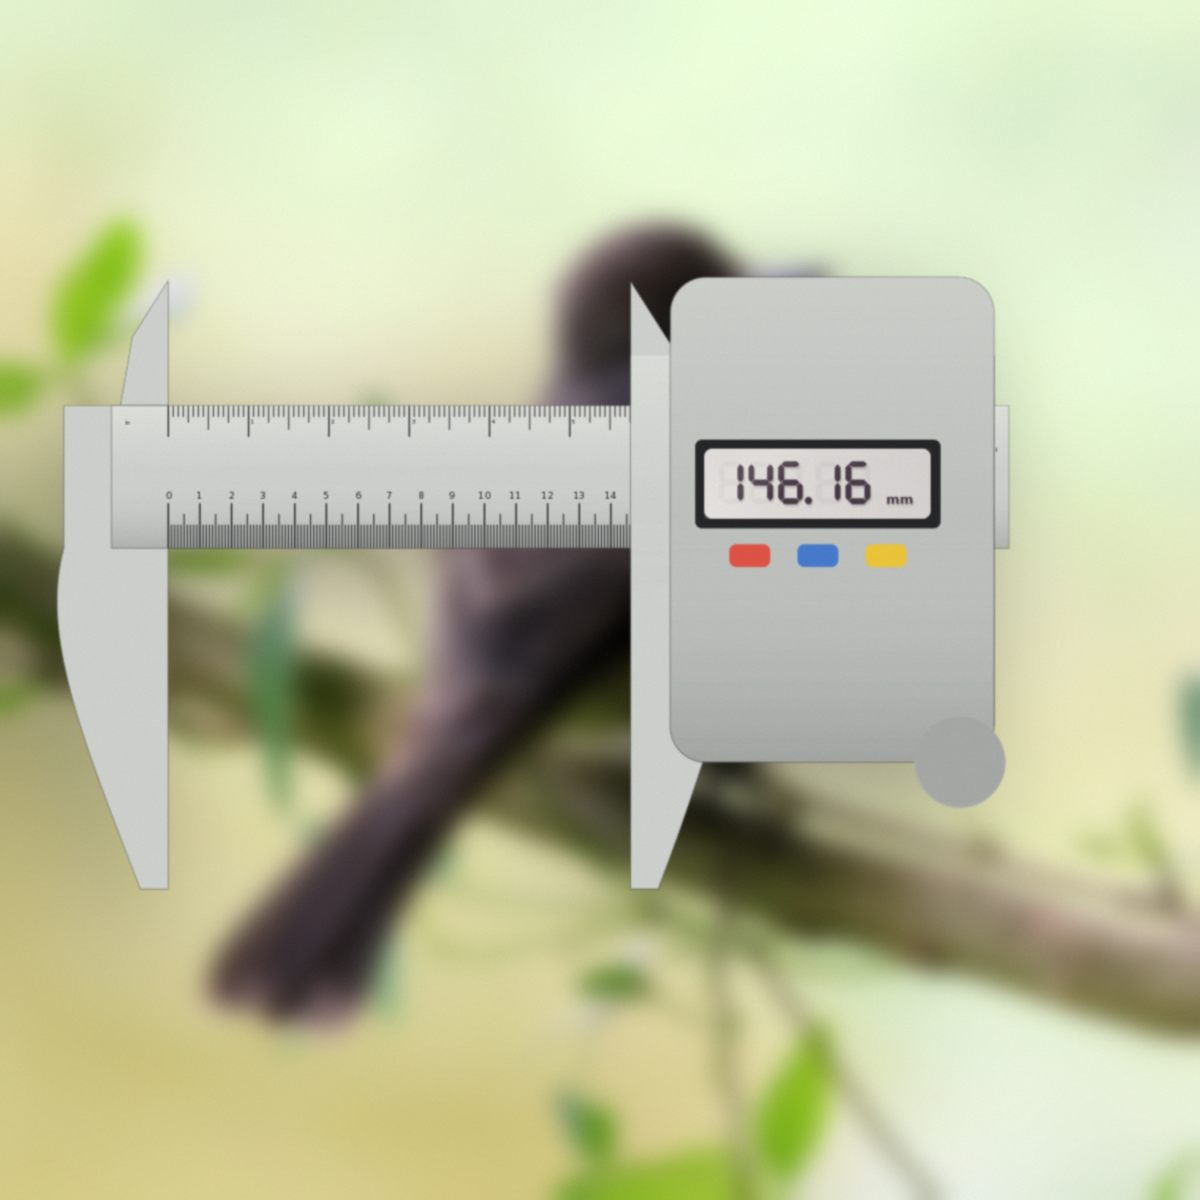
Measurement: 146.16 mm
